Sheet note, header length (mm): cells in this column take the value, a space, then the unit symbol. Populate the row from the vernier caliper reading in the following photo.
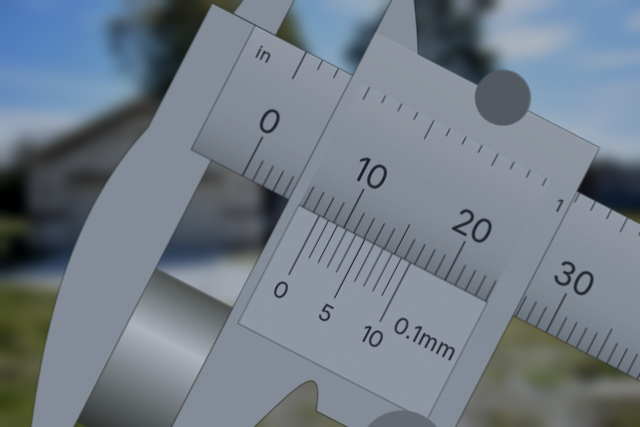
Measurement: 7.6 mm
